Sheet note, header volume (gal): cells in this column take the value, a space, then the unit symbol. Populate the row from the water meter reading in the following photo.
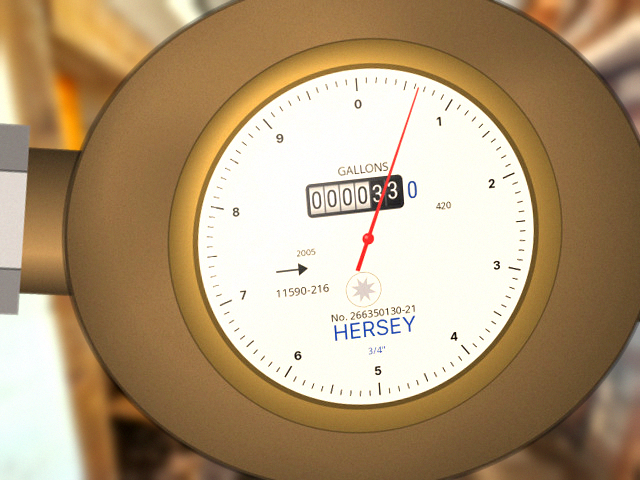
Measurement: 330.6 gal
